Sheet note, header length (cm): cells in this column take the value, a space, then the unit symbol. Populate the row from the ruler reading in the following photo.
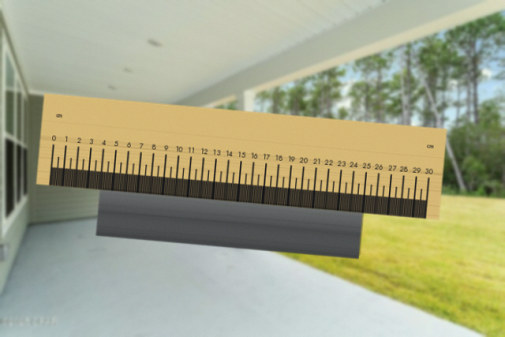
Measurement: 21 cm
